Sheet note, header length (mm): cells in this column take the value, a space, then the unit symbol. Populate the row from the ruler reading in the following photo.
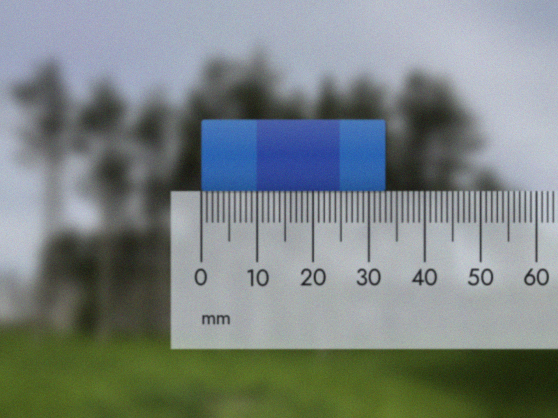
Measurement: 33 mm
